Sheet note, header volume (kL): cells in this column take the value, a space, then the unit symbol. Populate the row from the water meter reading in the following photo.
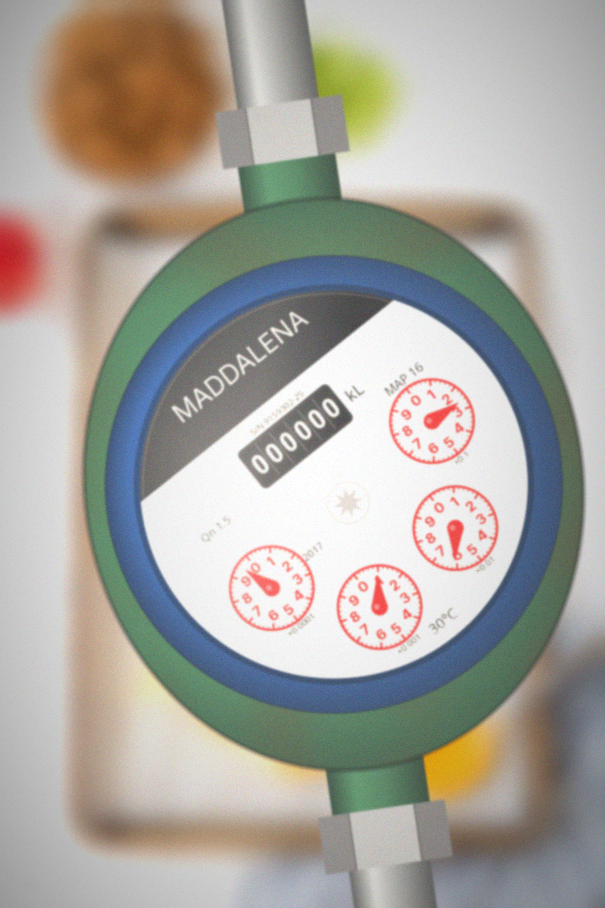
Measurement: 0.2609 kL
